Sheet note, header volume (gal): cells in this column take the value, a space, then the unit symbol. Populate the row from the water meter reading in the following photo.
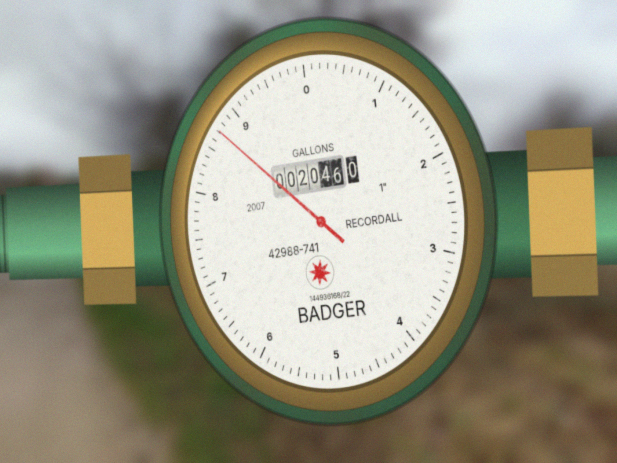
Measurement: 20458.7 gal
